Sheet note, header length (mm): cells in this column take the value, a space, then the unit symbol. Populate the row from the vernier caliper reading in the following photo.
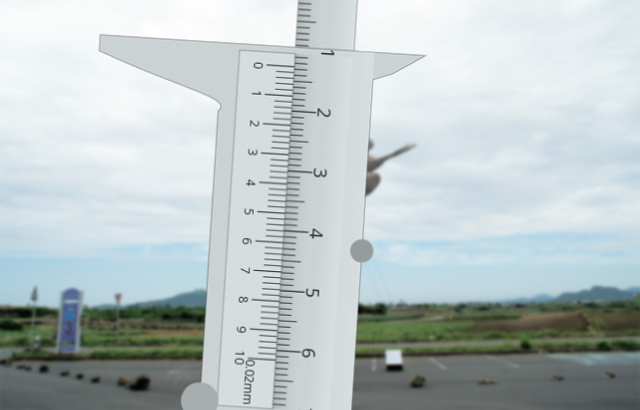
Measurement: 12.6 mm
